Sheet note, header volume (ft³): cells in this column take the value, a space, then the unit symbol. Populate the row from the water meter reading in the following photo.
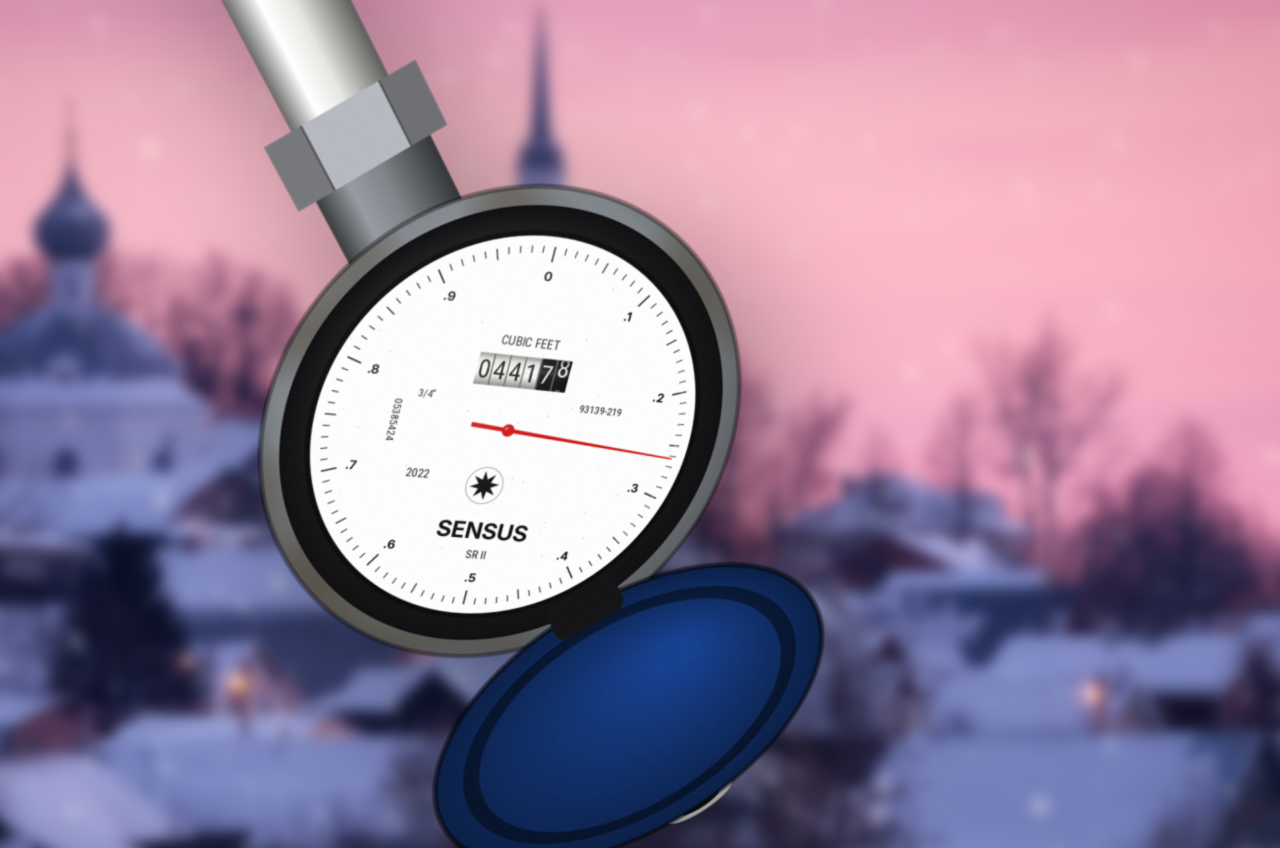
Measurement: 44178.26 ft³
